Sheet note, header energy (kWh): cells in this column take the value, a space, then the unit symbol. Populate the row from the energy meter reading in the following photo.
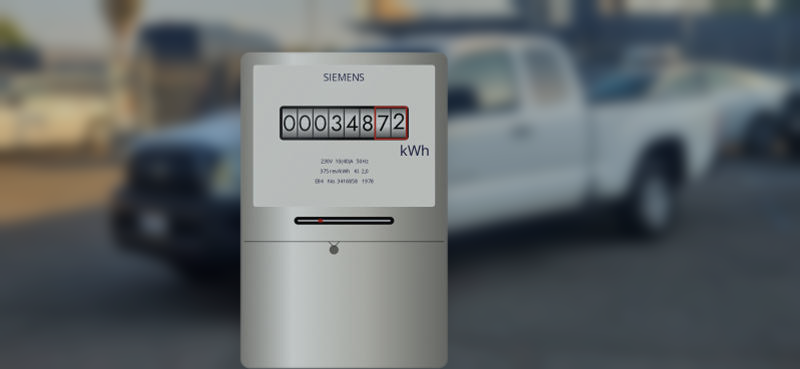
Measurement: 348.72 kWh
